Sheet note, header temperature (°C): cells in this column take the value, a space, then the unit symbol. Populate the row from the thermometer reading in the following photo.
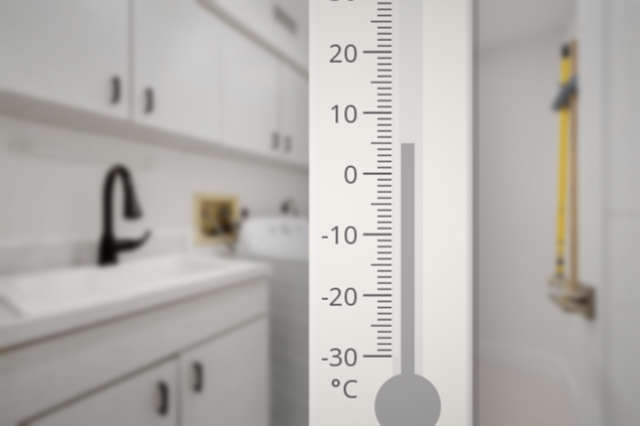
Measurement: 5 °C
